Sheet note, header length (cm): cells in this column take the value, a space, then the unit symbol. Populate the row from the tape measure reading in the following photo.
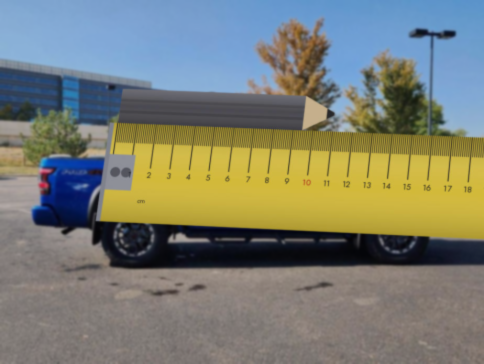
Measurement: 11 cm
